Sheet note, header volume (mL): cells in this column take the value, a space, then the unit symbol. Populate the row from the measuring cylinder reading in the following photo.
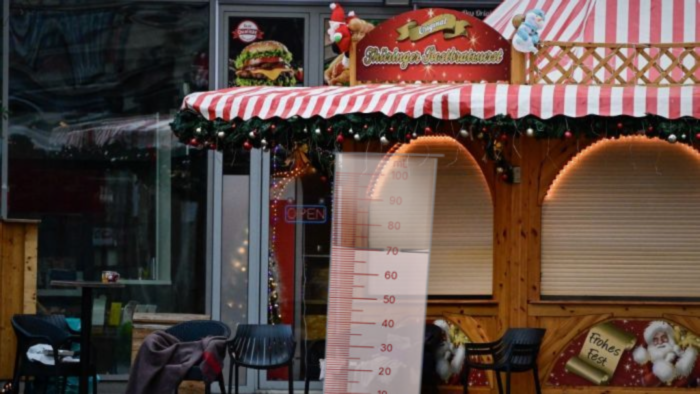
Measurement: 70 mL
